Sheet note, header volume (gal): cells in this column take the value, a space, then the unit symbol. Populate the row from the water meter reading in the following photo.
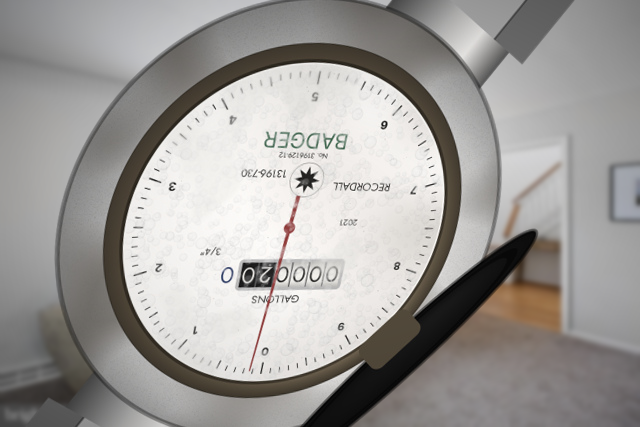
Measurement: 200.1 gal
